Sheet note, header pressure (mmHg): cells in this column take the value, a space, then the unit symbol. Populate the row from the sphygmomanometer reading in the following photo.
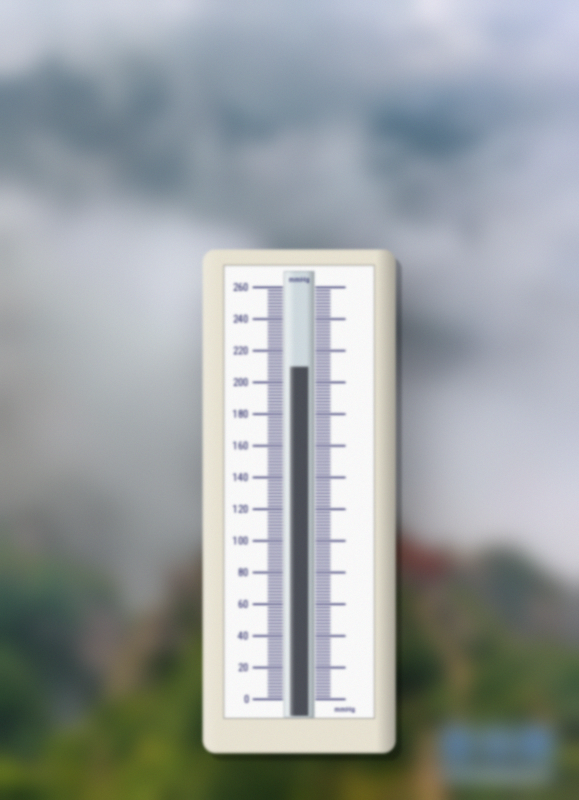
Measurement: 210 mmHg
